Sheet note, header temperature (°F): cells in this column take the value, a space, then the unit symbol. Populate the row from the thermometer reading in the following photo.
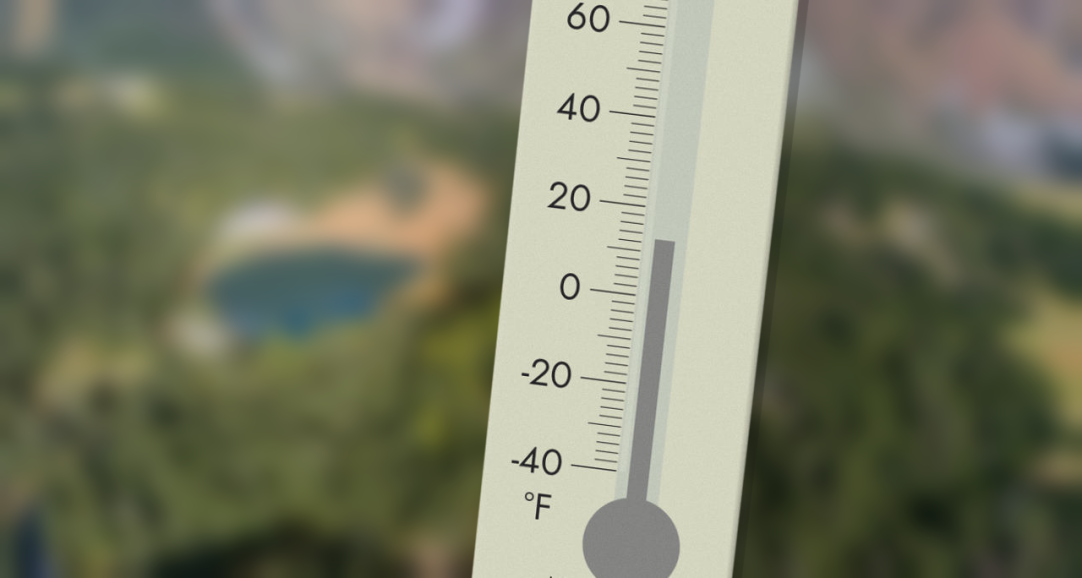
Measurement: 13 °F
